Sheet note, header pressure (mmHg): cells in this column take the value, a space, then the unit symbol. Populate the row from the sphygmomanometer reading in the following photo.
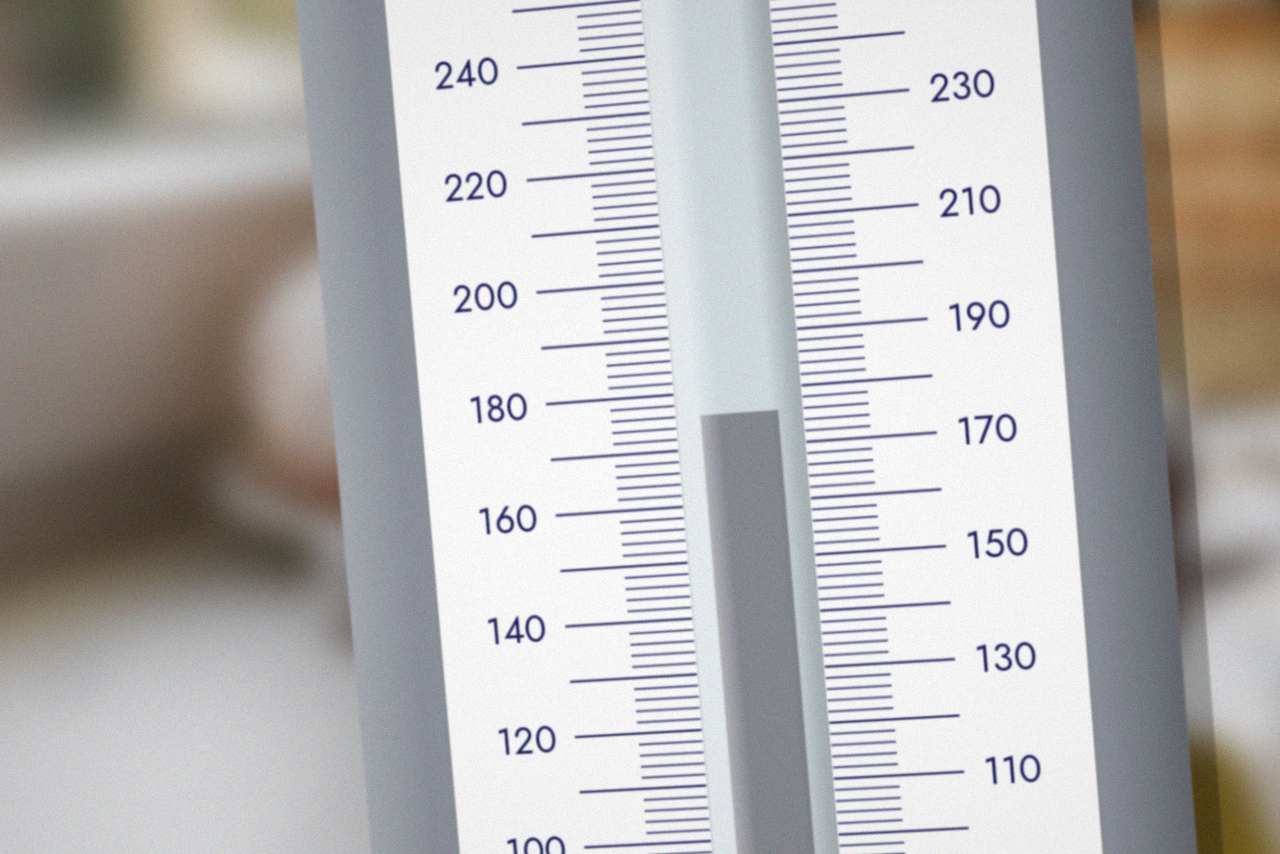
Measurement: 176 mmHg
